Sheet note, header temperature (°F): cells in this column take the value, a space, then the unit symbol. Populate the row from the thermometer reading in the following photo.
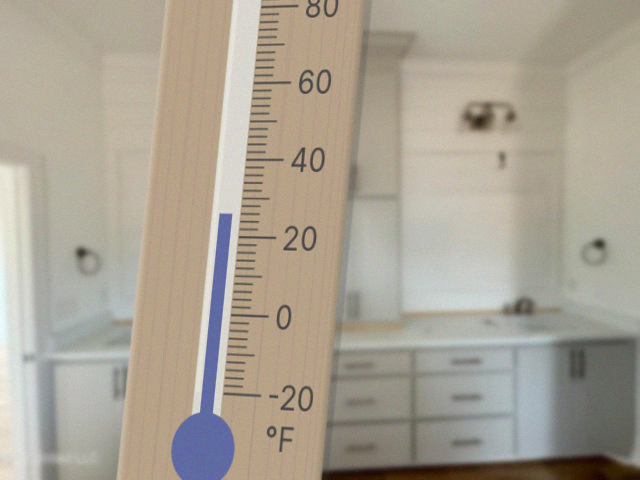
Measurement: 26 °F
